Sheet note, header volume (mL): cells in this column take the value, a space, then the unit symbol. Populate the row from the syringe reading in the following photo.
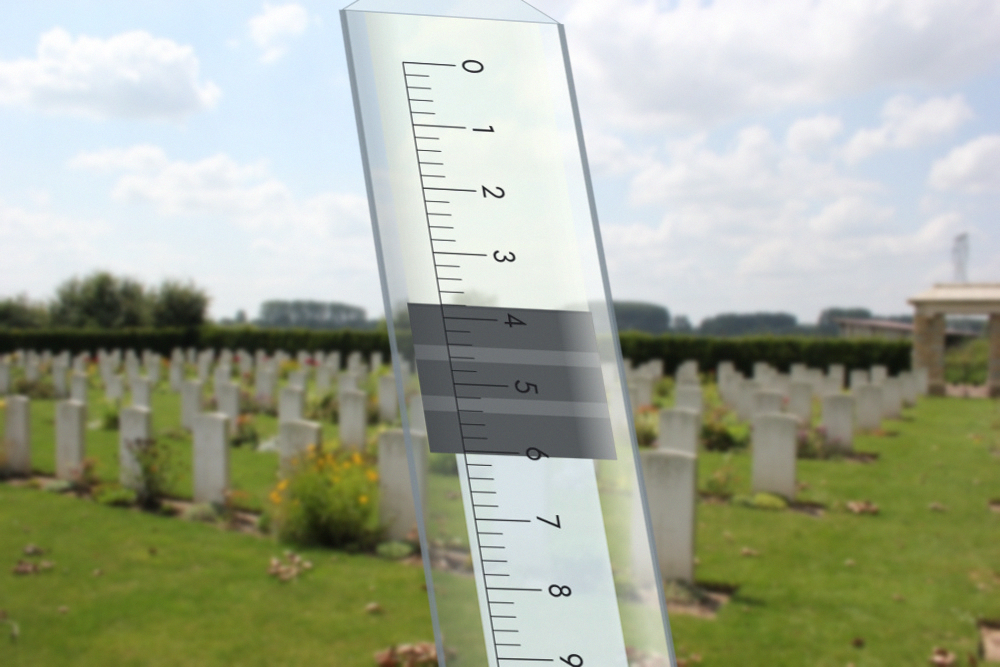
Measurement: 3.8 mL
